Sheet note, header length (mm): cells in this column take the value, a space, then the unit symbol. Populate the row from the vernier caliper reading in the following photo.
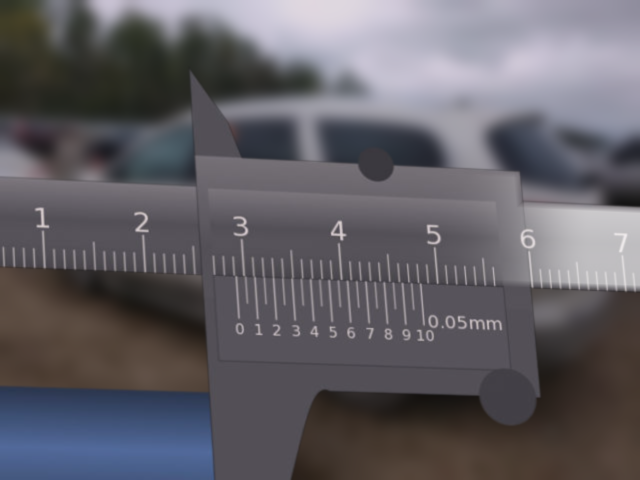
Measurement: 29.2 mm
